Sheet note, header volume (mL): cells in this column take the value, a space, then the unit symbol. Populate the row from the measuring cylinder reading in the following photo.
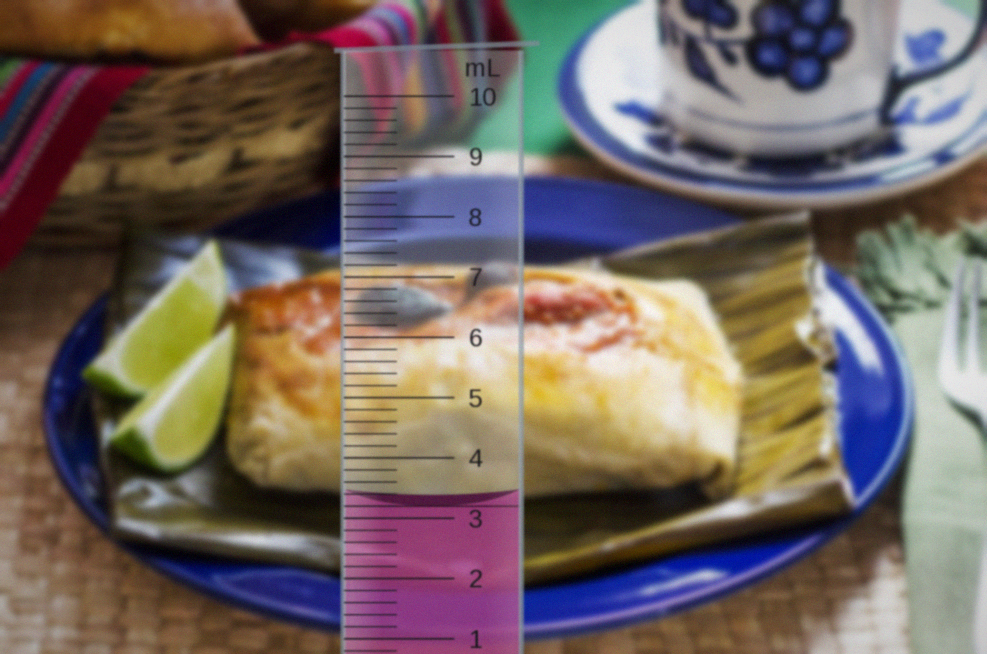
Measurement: 3.2 mL
